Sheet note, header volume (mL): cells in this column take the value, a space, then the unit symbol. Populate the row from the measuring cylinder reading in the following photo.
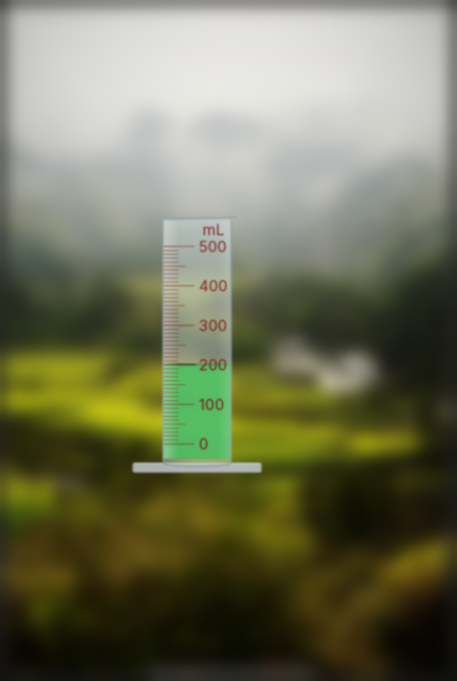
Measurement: 200 mL
